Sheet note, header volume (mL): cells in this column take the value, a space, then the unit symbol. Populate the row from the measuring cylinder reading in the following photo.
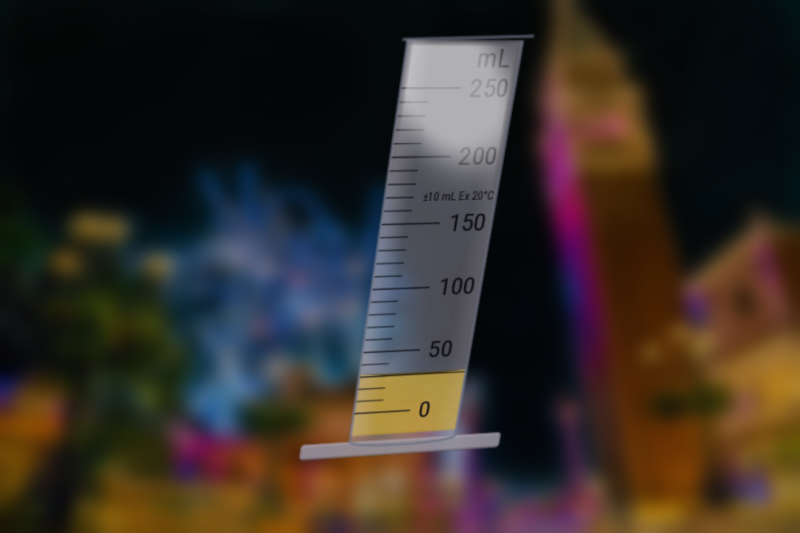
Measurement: 30 mL
